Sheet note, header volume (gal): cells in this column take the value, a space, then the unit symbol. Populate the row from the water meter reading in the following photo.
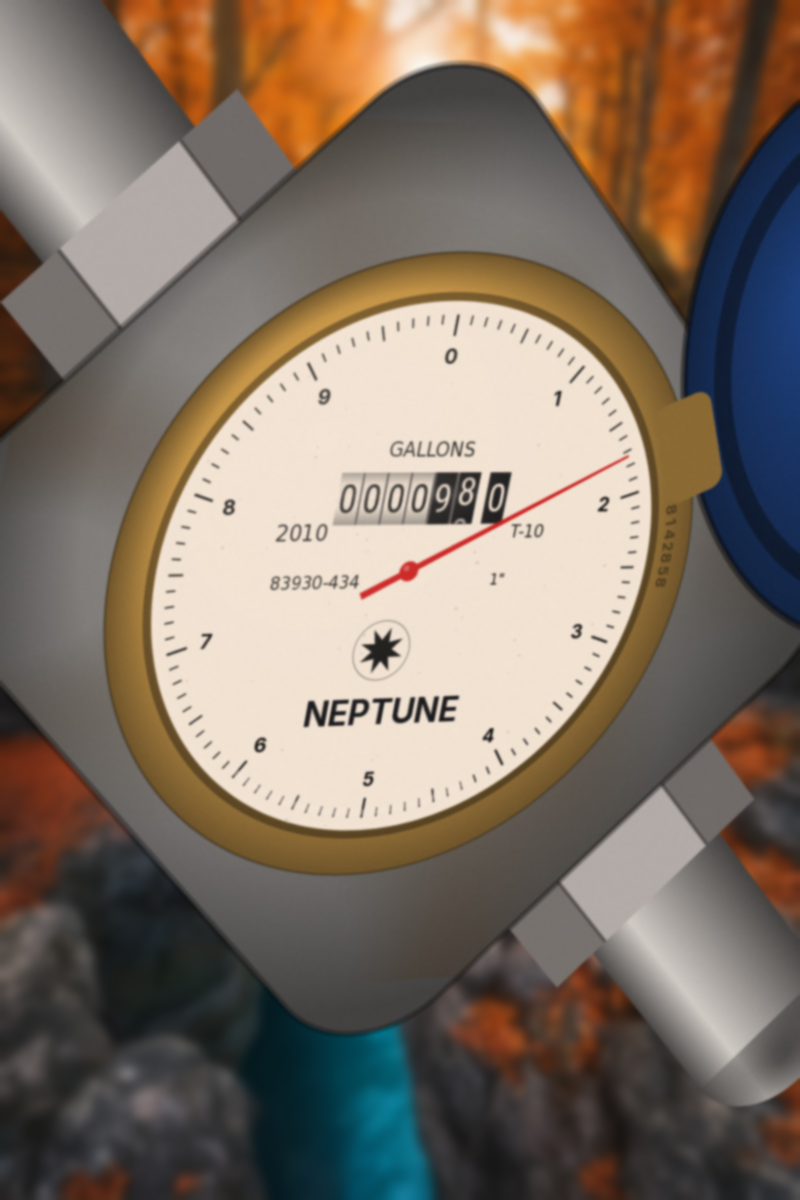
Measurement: 981.7 gal
